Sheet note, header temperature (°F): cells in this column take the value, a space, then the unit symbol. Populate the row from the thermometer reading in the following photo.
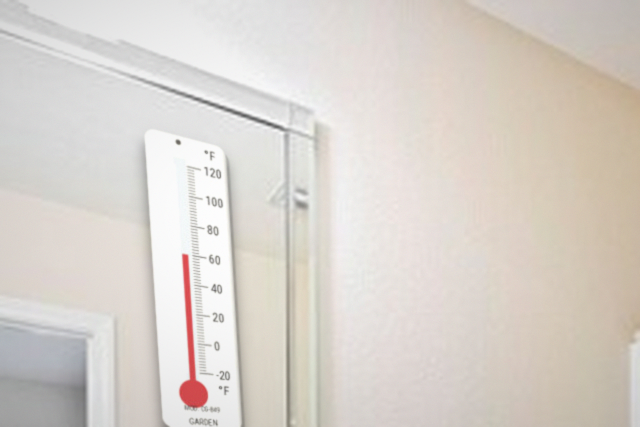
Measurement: 60 °F
